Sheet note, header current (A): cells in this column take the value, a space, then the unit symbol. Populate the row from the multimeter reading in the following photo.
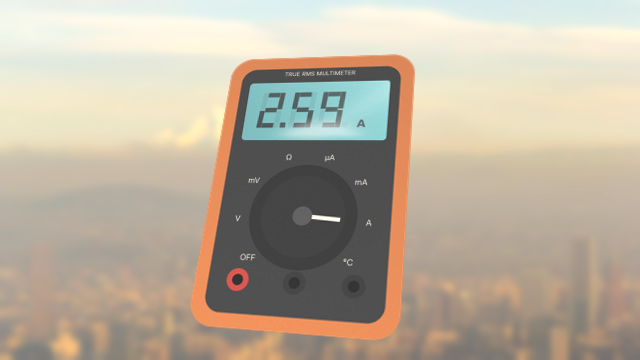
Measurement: 2.59 A
